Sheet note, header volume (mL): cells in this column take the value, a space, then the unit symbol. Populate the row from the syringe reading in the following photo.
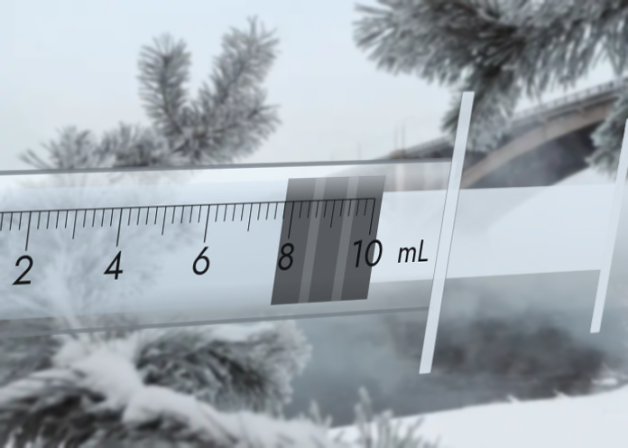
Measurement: 7.8 mL
